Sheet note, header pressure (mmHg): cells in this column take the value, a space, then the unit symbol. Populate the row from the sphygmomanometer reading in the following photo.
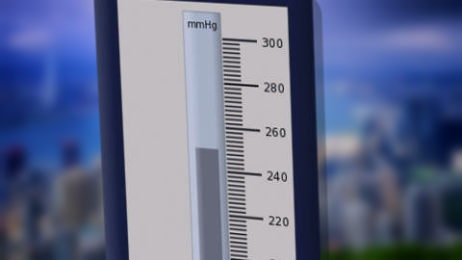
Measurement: 250 mmHg
